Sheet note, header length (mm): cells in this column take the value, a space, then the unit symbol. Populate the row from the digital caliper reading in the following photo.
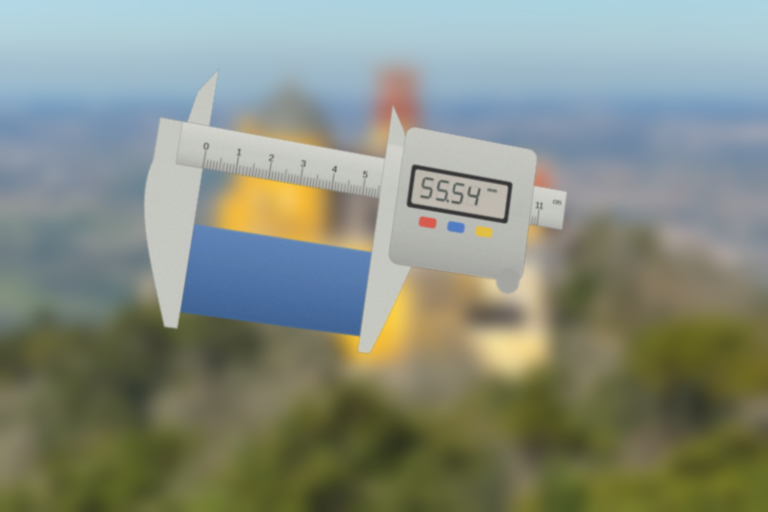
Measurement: 55.54 mm
